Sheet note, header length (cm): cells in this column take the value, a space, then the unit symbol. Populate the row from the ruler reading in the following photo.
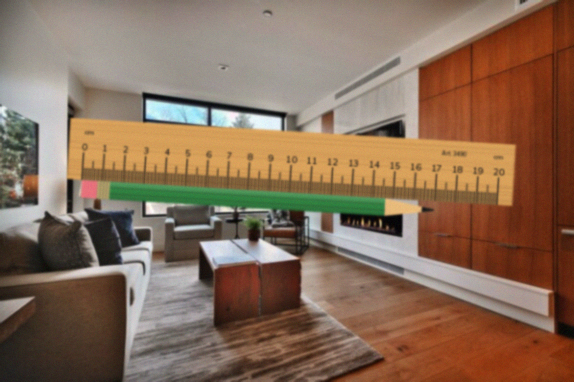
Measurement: 17 cm
